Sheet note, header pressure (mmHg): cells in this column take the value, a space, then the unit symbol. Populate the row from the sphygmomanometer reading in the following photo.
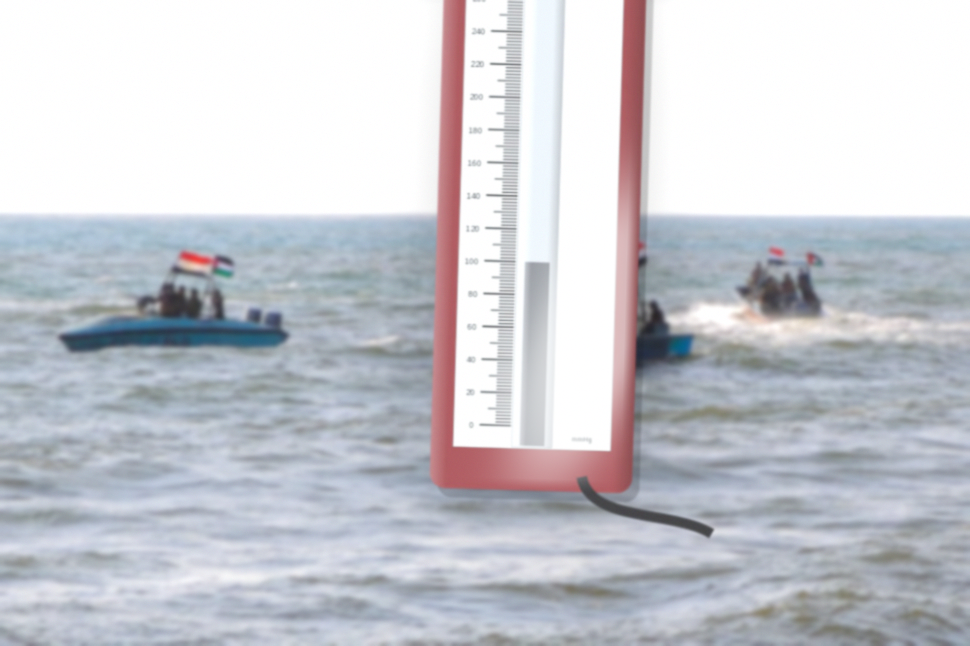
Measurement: 100 mmHg
